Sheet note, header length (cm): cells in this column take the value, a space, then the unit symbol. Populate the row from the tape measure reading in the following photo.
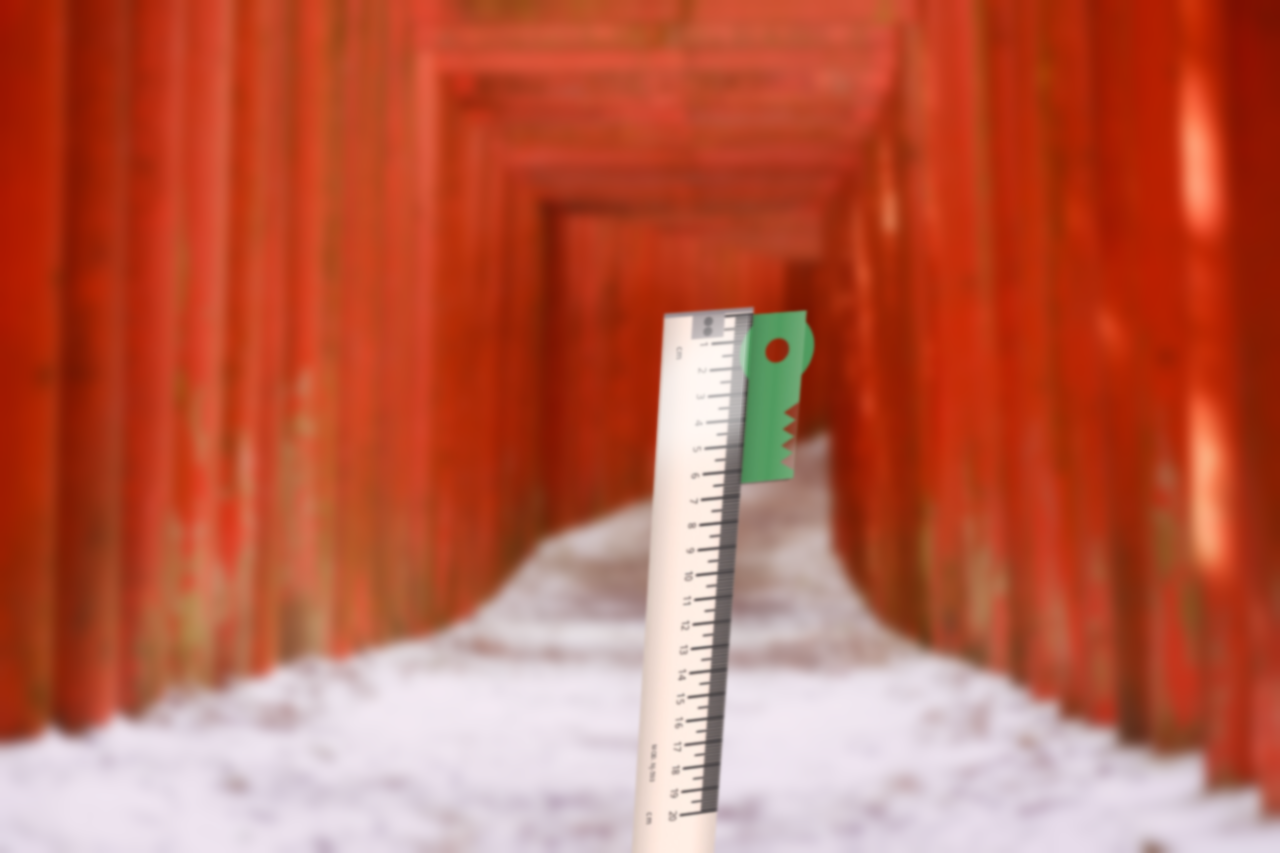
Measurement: 6.5 cm
